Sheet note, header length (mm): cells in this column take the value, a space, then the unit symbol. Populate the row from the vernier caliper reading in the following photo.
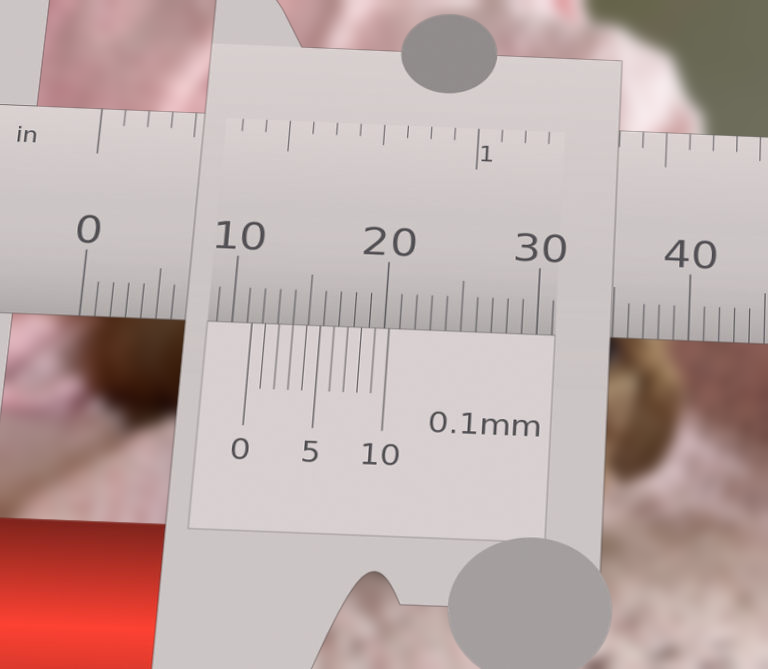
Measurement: 11.3 mm
